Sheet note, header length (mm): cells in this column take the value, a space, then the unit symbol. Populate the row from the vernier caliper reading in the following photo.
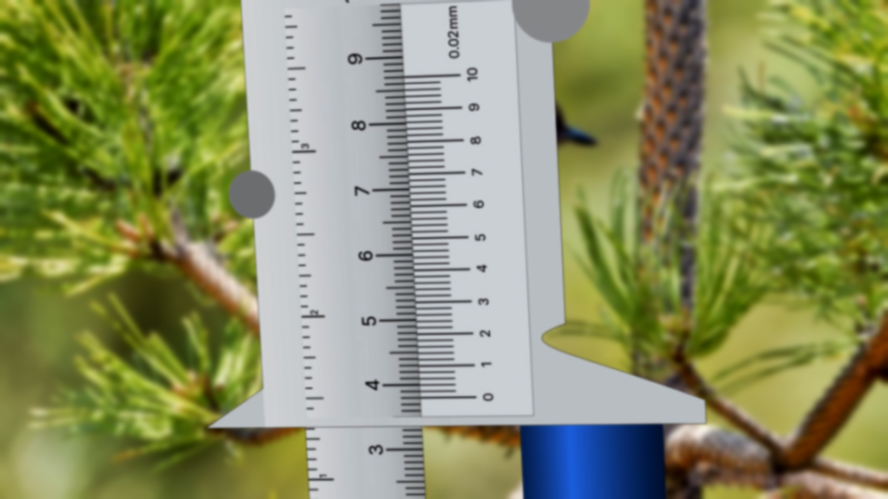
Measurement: 38.0 mm
